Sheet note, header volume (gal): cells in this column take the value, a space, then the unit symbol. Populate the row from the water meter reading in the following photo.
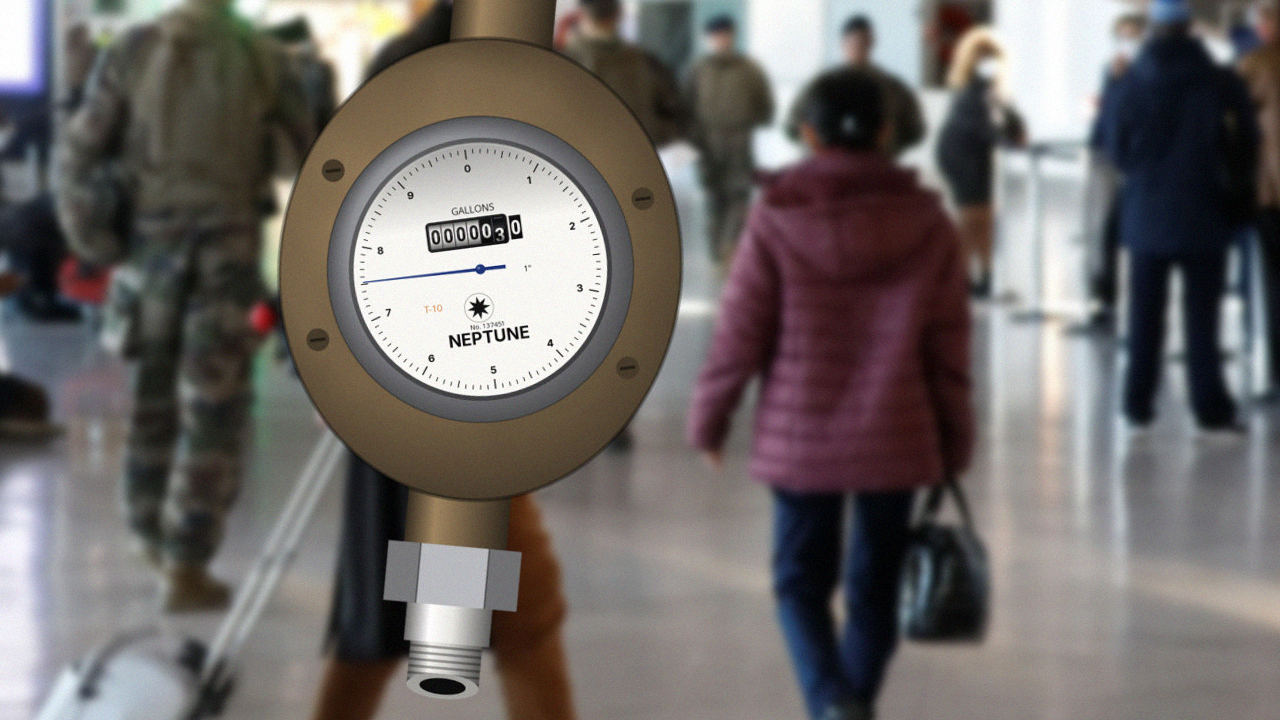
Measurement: 27.5 gal
